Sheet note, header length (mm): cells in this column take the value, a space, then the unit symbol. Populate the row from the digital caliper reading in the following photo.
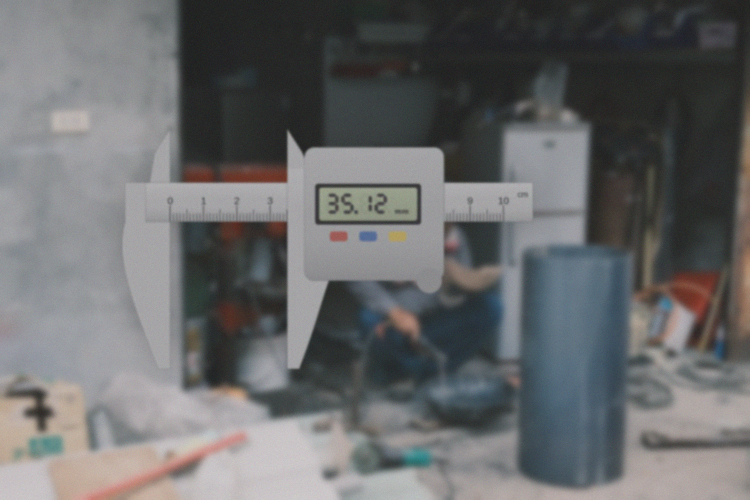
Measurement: 35.12 mm
